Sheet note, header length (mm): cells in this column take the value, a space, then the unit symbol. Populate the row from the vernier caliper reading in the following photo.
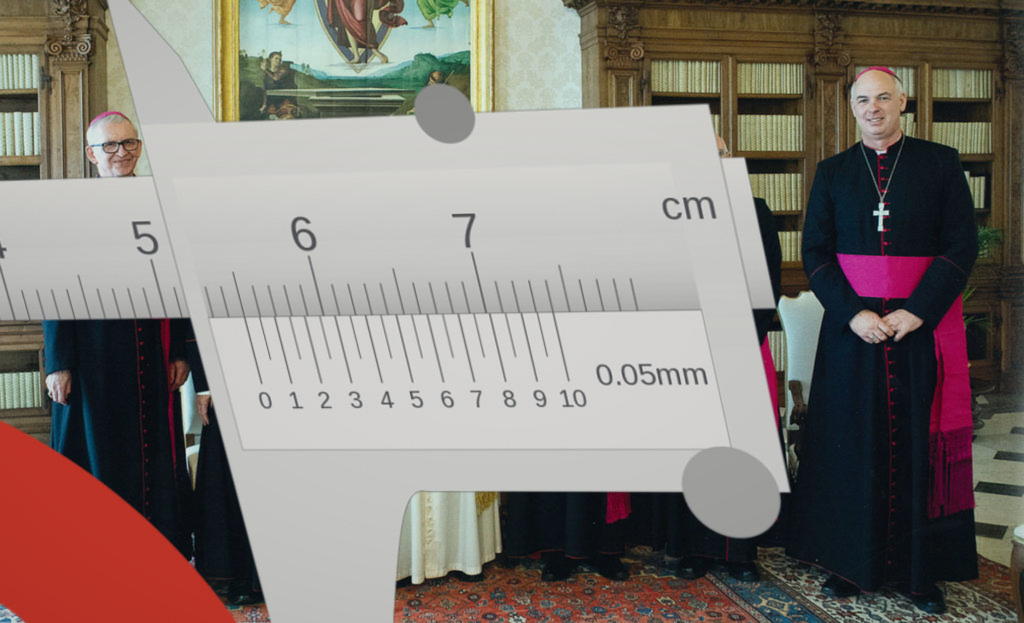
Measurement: 55.0 mm
